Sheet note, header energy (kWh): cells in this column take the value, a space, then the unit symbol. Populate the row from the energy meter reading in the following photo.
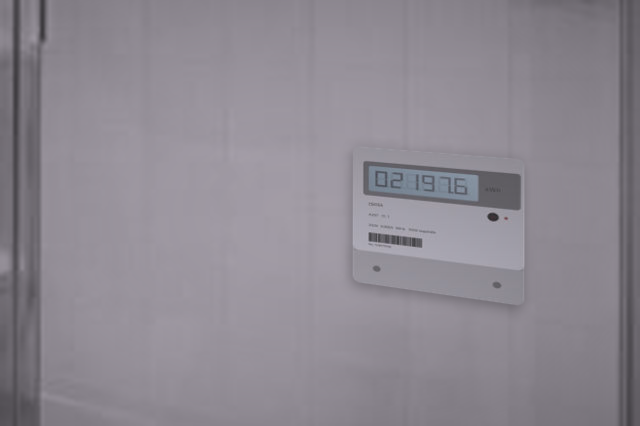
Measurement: 2197.6 kWh
